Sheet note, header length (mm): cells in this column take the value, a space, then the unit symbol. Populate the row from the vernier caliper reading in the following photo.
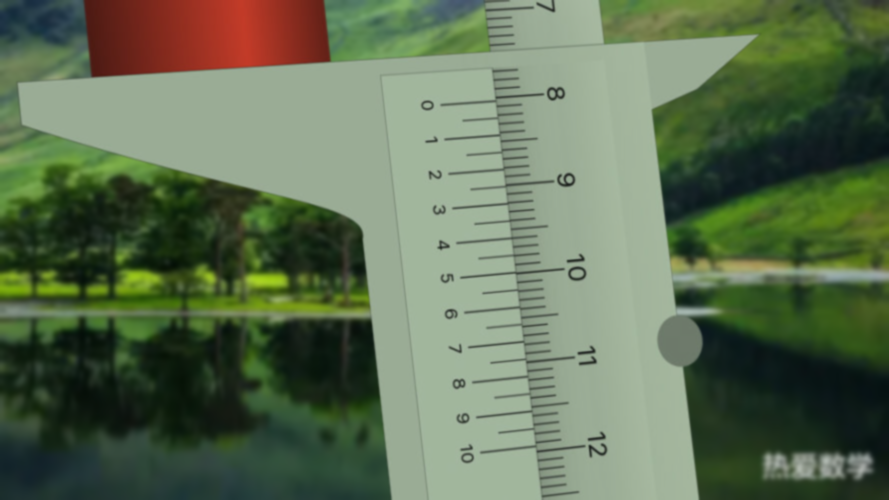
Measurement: 80.4 mm
